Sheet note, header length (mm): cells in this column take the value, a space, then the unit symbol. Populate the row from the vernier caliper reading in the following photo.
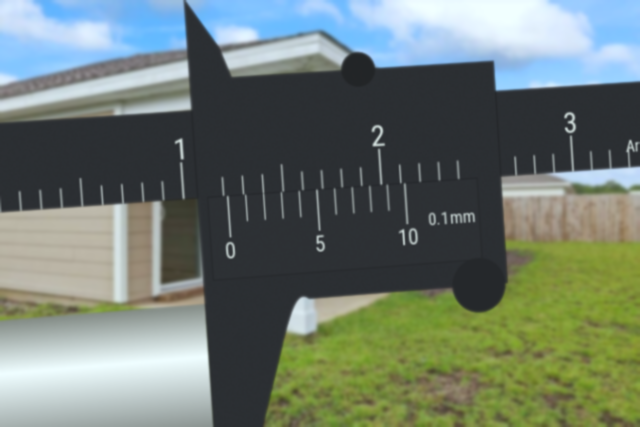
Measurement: 12.2 mm
